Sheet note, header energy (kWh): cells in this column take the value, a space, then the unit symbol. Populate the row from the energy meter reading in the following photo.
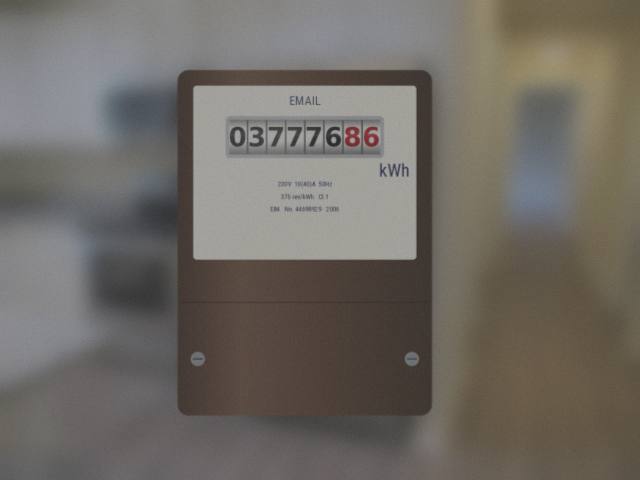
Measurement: 37776.86 kWh
